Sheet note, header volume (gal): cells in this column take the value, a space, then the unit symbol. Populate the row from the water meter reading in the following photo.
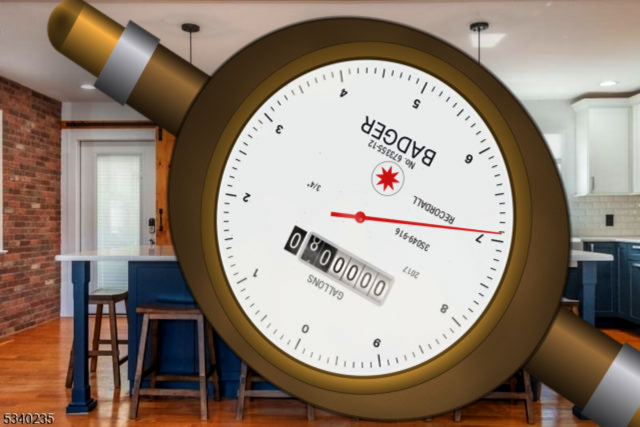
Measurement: 76.9 gal
